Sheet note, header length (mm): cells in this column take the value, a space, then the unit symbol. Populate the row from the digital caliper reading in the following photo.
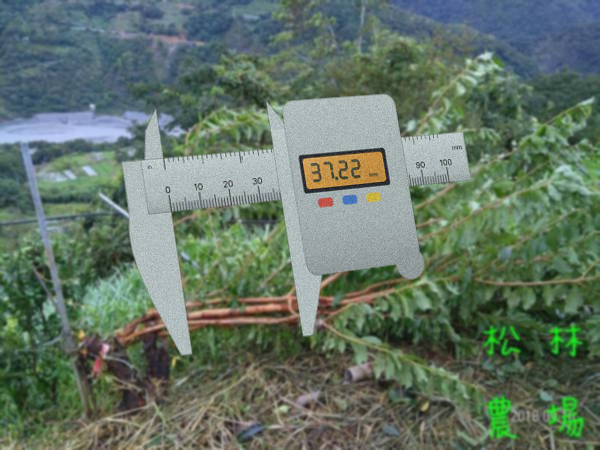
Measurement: 37.22 mm
